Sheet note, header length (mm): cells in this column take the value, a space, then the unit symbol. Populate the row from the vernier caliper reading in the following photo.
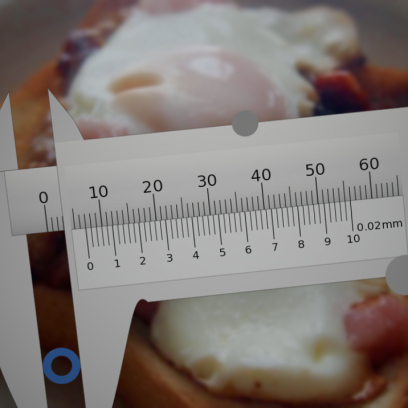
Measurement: 7.0 mm
